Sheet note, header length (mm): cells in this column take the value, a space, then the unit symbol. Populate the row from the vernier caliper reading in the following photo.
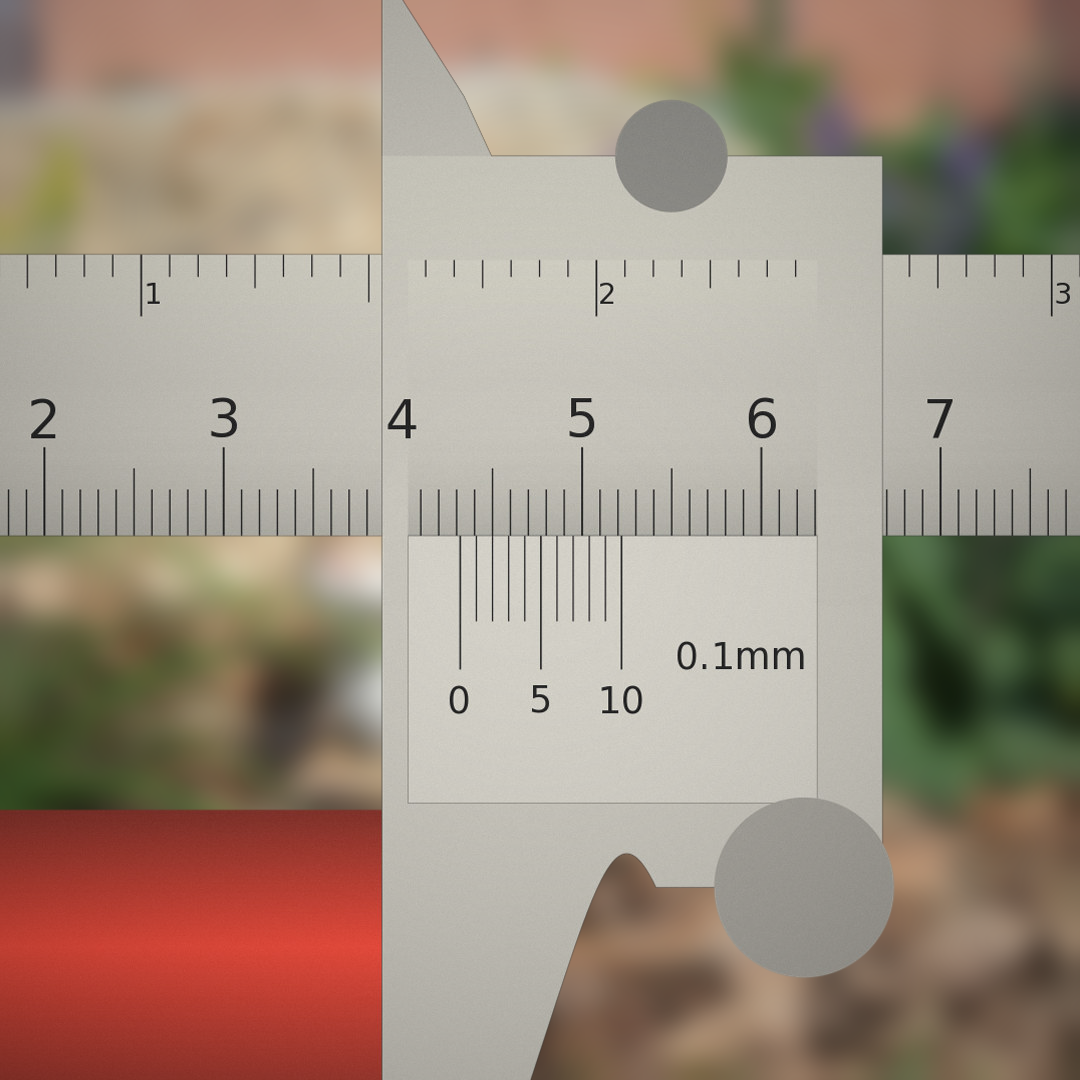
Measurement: 43.2 mm
